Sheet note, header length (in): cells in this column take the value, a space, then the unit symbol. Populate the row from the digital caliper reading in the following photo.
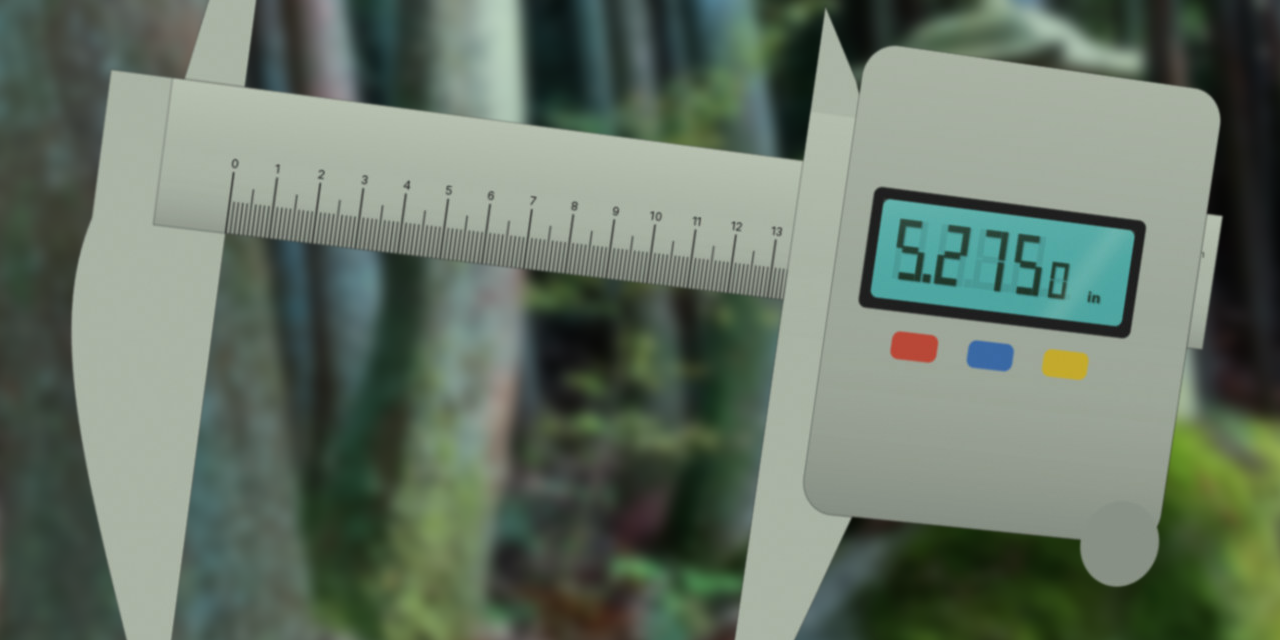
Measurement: 5.2750 in
